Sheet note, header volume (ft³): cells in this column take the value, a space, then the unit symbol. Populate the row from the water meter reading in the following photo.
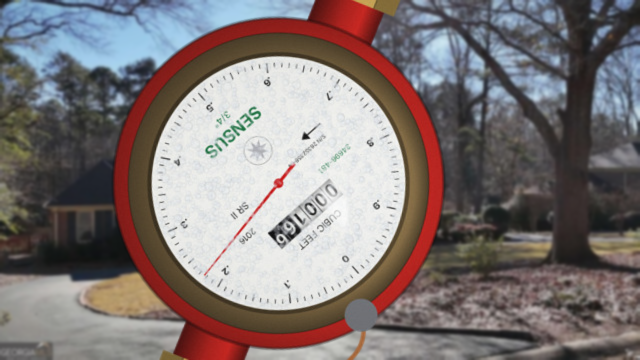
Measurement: 166.22 ft³
